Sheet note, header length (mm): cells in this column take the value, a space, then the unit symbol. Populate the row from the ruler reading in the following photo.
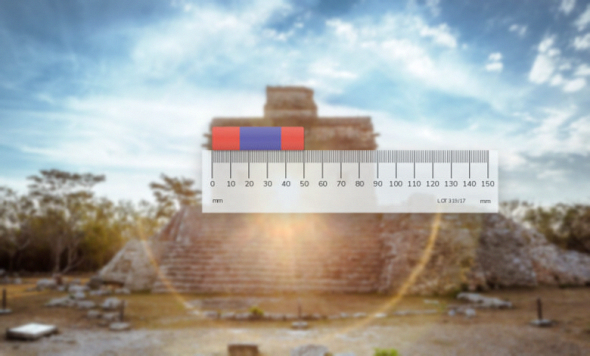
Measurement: 50 mm
